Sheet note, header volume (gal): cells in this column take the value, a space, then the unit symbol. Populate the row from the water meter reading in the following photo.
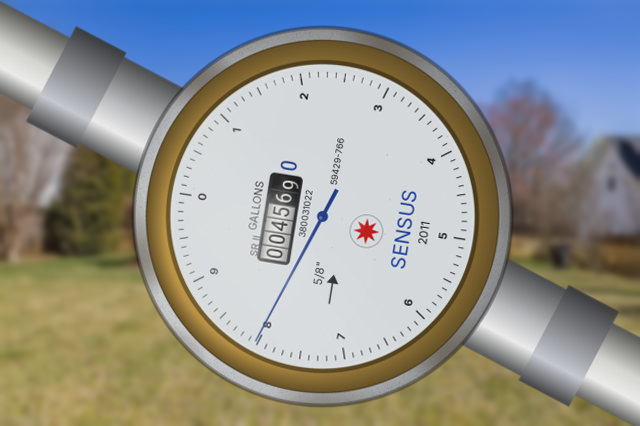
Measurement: 45688.0 gal
